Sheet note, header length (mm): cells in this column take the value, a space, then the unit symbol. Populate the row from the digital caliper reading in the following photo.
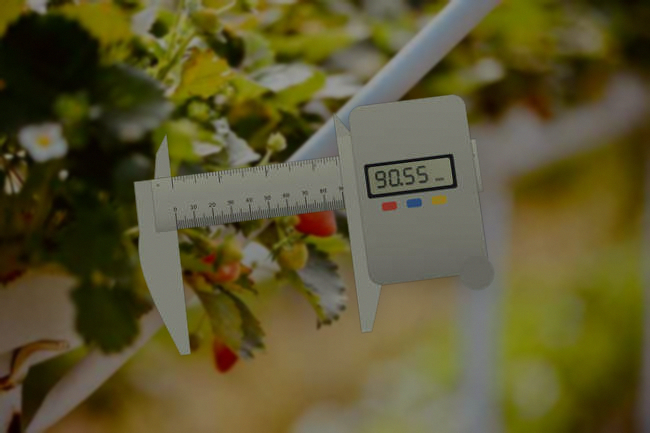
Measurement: 90.55 mm
